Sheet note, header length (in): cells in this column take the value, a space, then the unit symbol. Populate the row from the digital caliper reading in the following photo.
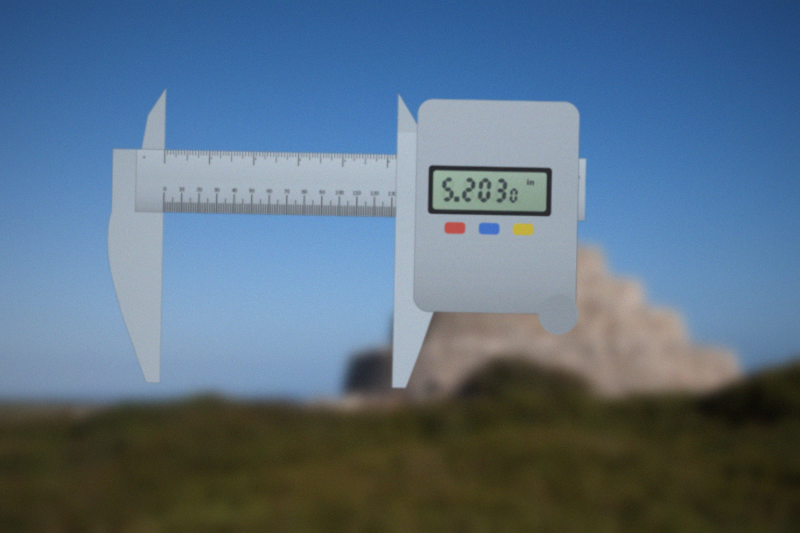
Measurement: 5.2030 in
